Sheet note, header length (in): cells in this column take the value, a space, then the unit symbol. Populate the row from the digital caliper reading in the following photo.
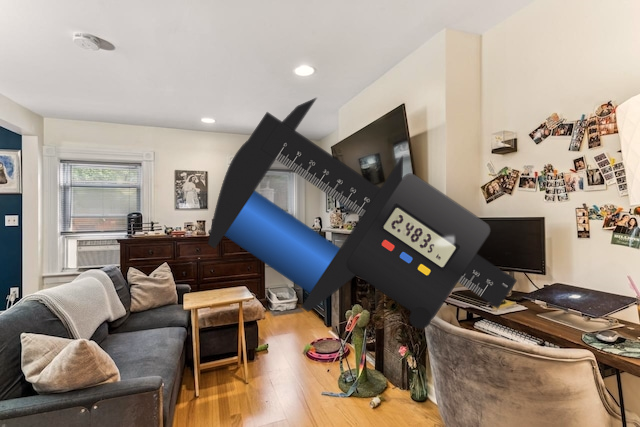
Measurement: 2.4835 in
